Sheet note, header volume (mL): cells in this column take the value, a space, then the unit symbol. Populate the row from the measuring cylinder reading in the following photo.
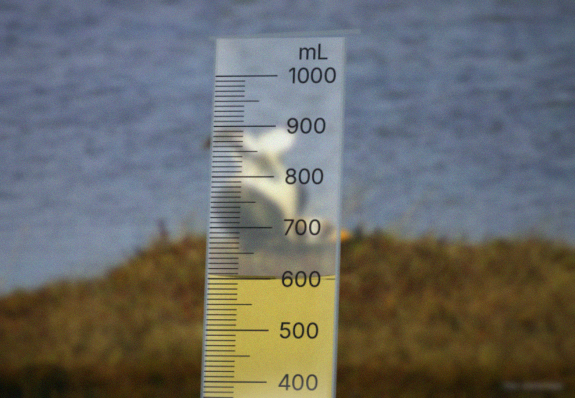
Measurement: 600 mL
